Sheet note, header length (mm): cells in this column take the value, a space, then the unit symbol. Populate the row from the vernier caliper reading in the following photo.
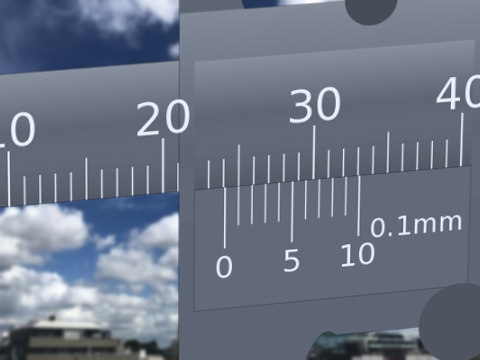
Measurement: 24.1 mm
